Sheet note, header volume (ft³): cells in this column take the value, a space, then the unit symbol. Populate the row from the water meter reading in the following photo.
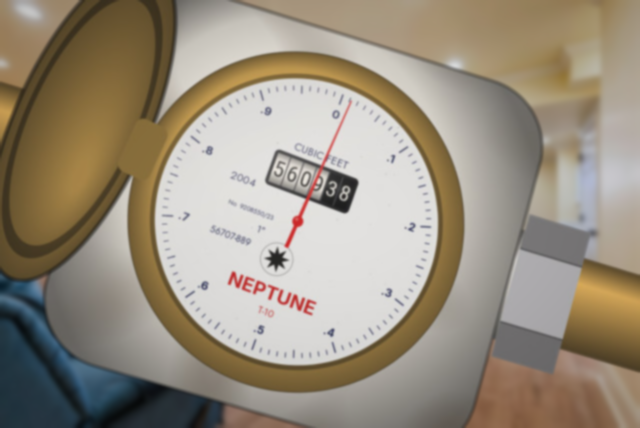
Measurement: 560938.01 ft³
